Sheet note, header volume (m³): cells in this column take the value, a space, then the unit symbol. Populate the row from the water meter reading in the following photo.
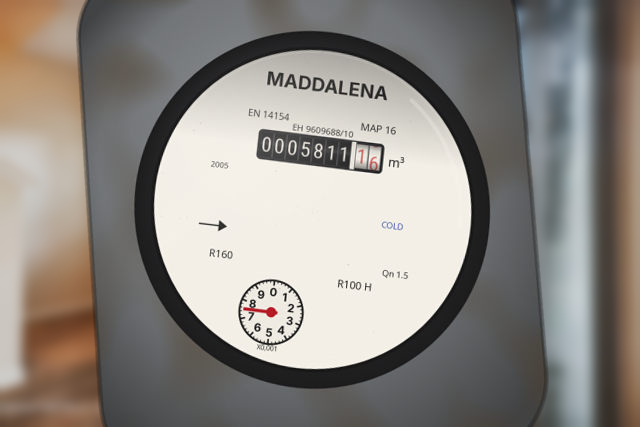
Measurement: 5811.157 m³
